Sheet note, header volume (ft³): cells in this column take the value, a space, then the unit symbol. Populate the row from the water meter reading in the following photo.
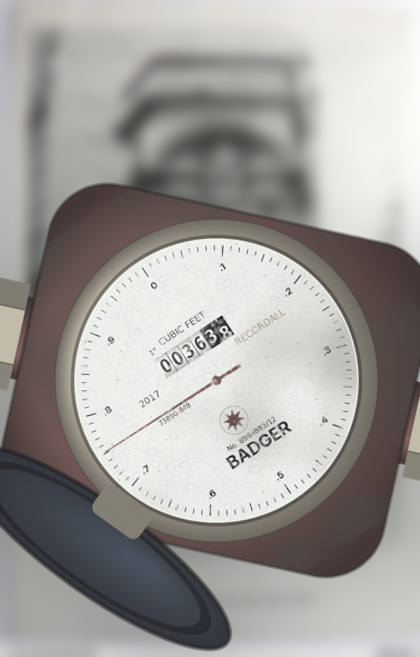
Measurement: 3637.75 ft³
